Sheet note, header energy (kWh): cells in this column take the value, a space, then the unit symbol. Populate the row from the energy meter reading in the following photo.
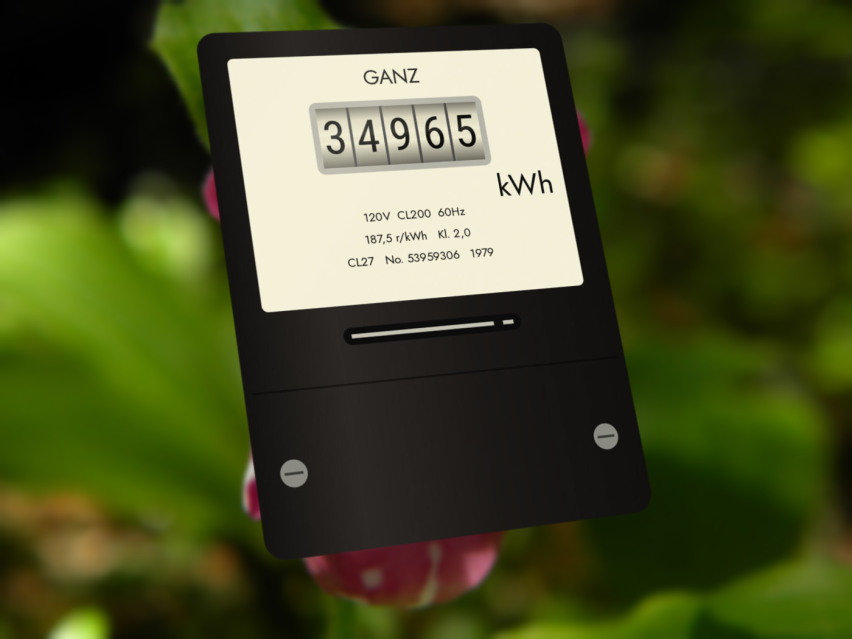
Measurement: 34965 kWh
